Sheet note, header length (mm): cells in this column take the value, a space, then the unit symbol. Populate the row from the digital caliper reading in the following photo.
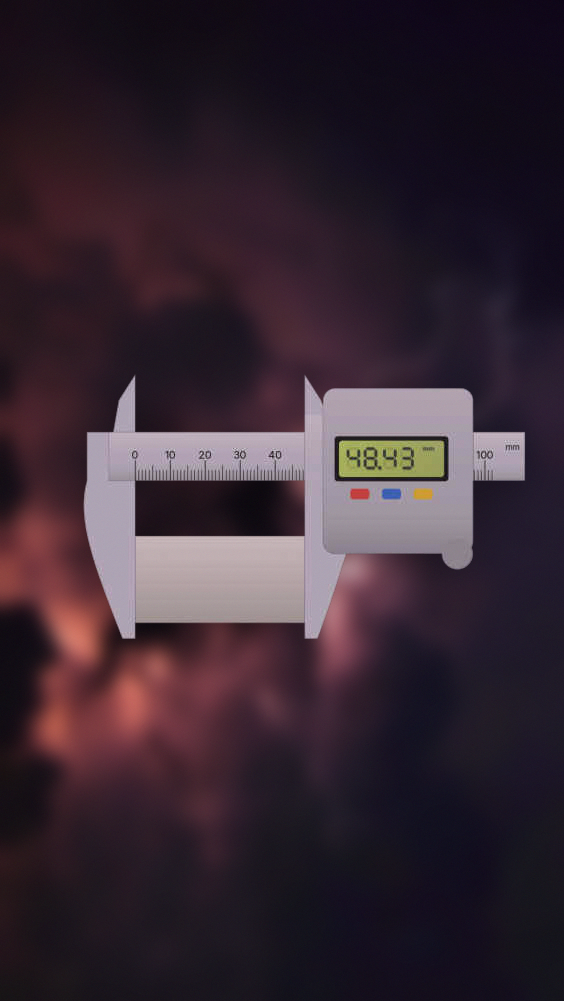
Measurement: 48.43 mm
